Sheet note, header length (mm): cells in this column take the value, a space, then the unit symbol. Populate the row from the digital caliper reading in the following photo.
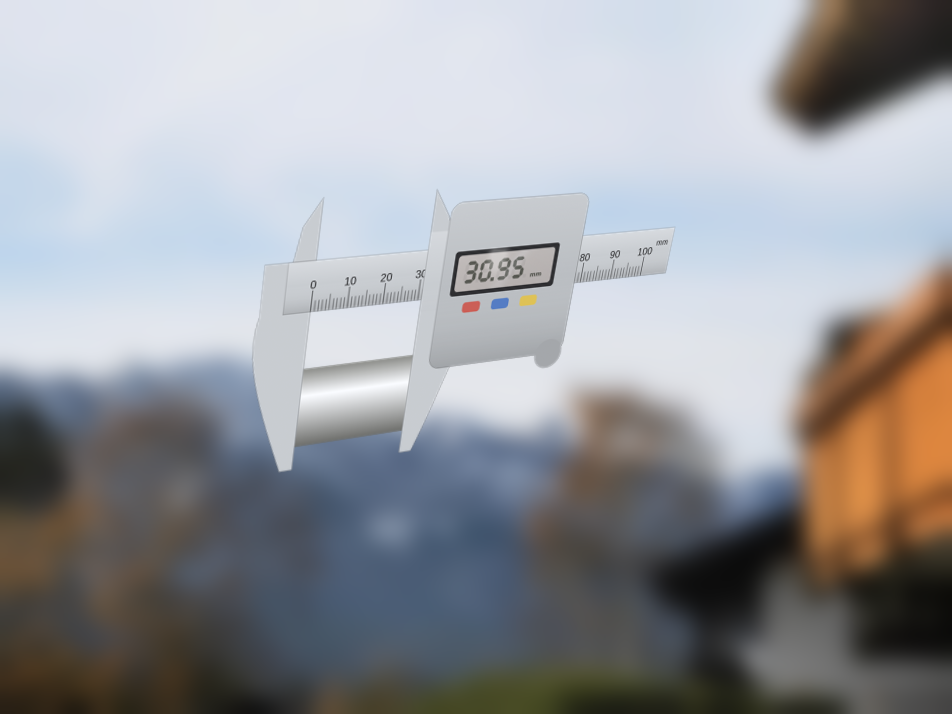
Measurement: 30.95 mm
